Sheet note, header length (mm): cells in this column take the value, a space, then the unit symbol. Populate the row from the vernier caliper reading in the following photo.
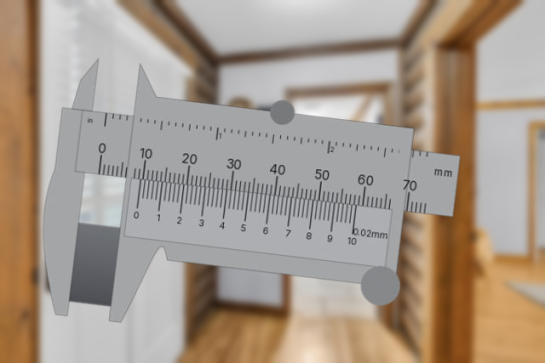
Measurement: 9.5 mm
